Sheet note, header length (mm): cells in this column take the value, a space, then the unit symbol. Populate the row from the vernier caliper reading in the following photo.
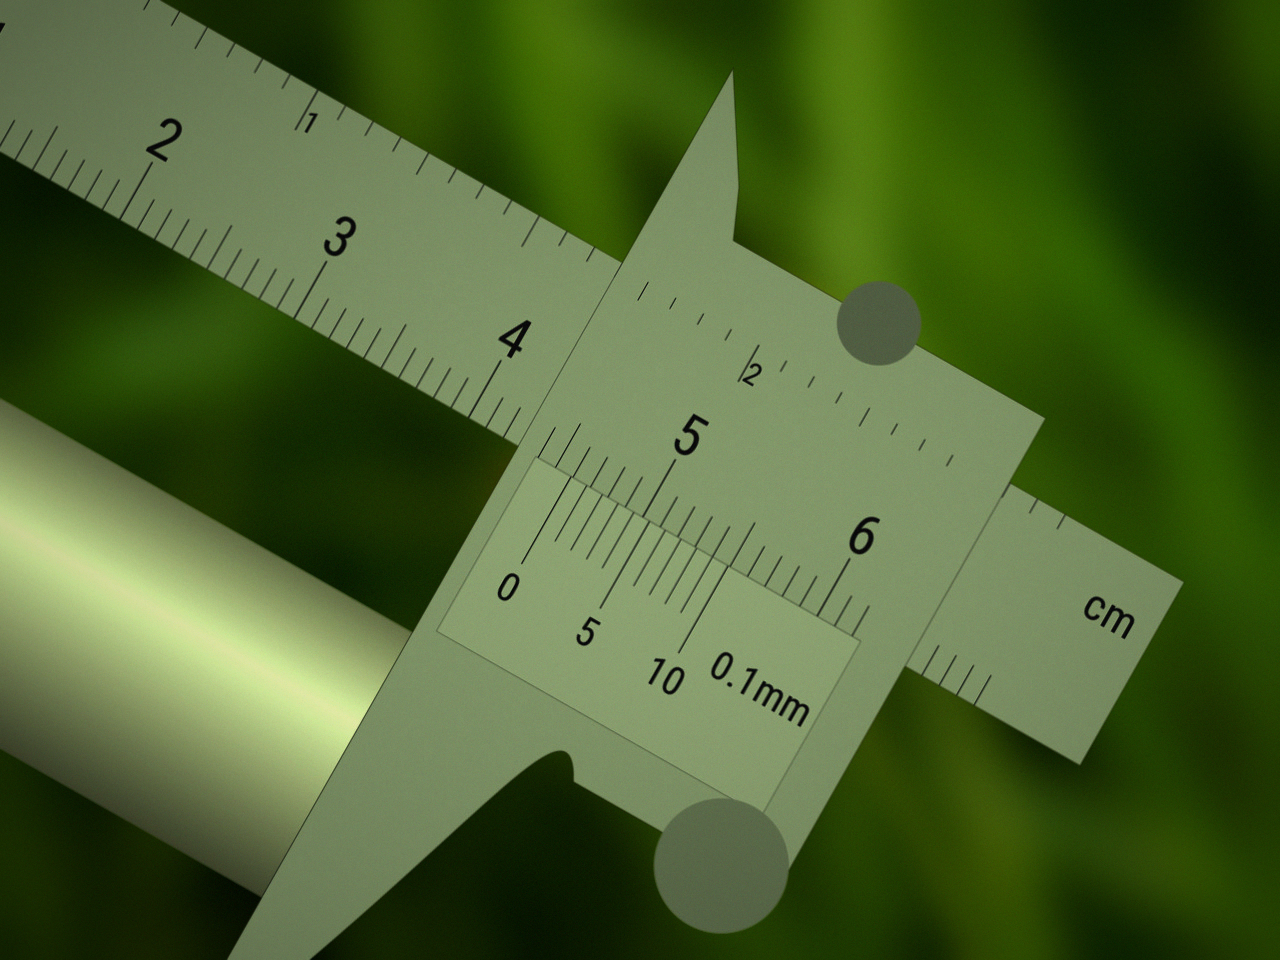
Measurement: 45.9 mm
